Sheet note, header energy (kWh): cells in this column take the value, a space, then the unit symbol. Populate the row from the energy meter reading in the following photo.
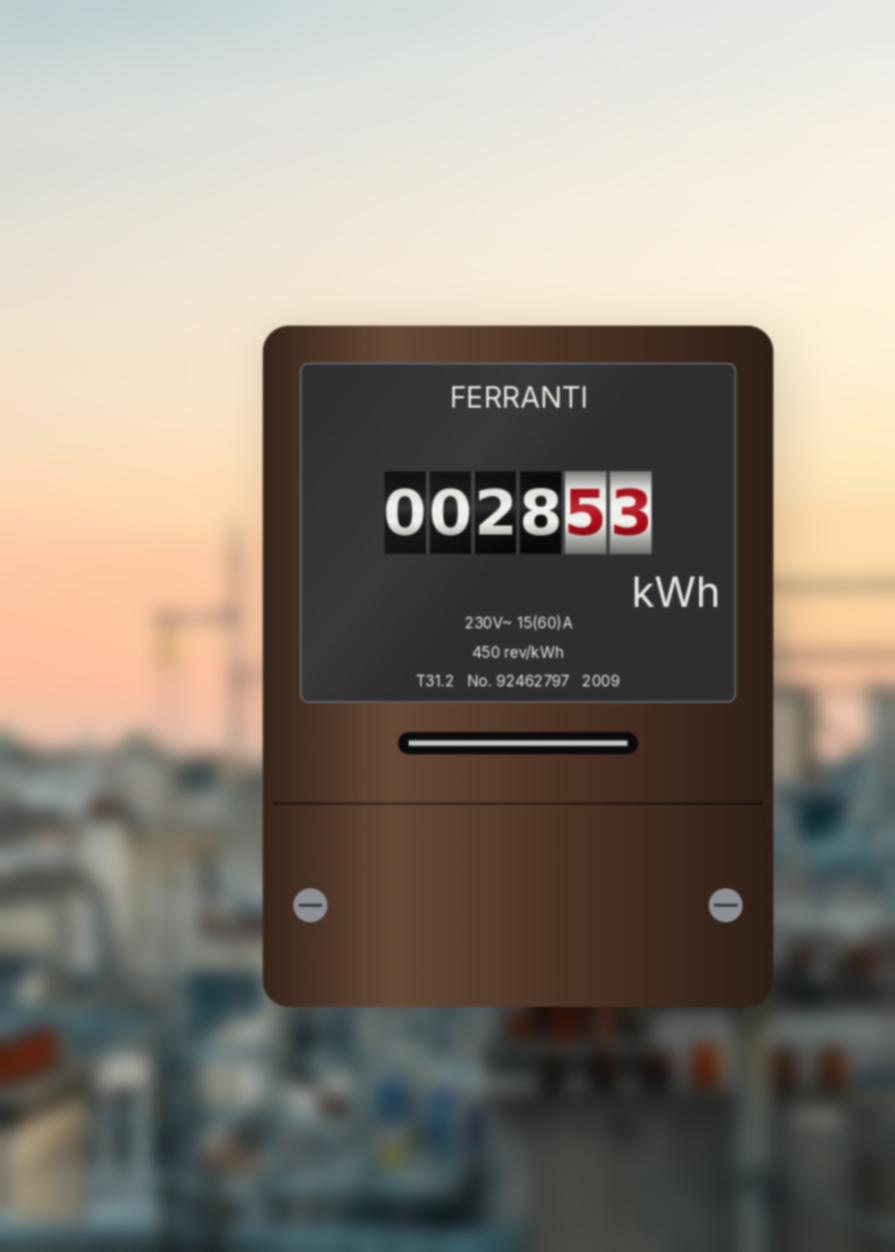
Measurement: 28.53 kWh
